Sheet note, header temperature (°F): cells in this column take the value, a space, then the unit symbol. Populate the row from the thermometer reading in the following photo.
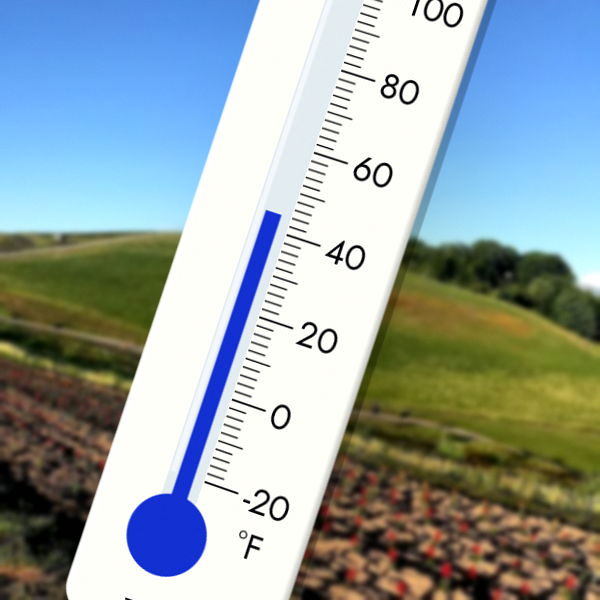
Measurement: 44 °F
